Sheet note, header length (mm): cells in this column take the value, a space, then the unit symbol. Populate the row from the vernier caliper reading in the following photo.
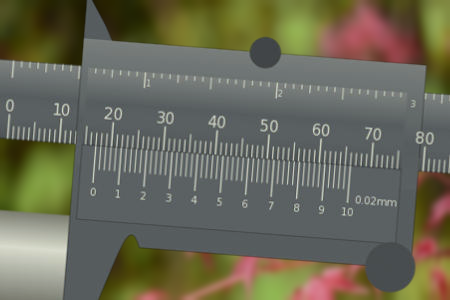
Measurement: 17.0 mm
